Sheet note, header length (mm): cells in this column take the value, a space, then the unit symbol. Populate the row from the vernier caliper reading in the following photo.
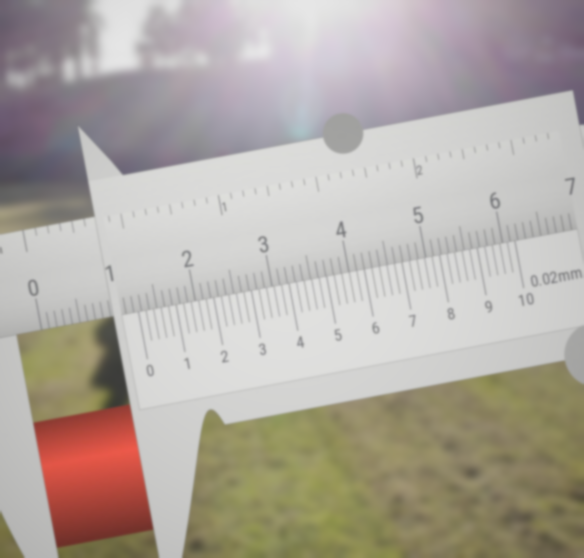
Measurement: 12.6 mm
